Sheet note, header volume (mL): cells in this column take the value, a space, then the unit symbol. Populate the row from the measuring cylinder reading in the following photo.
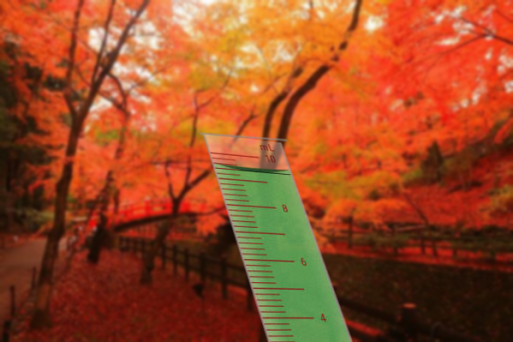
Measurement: 9.4 mL
